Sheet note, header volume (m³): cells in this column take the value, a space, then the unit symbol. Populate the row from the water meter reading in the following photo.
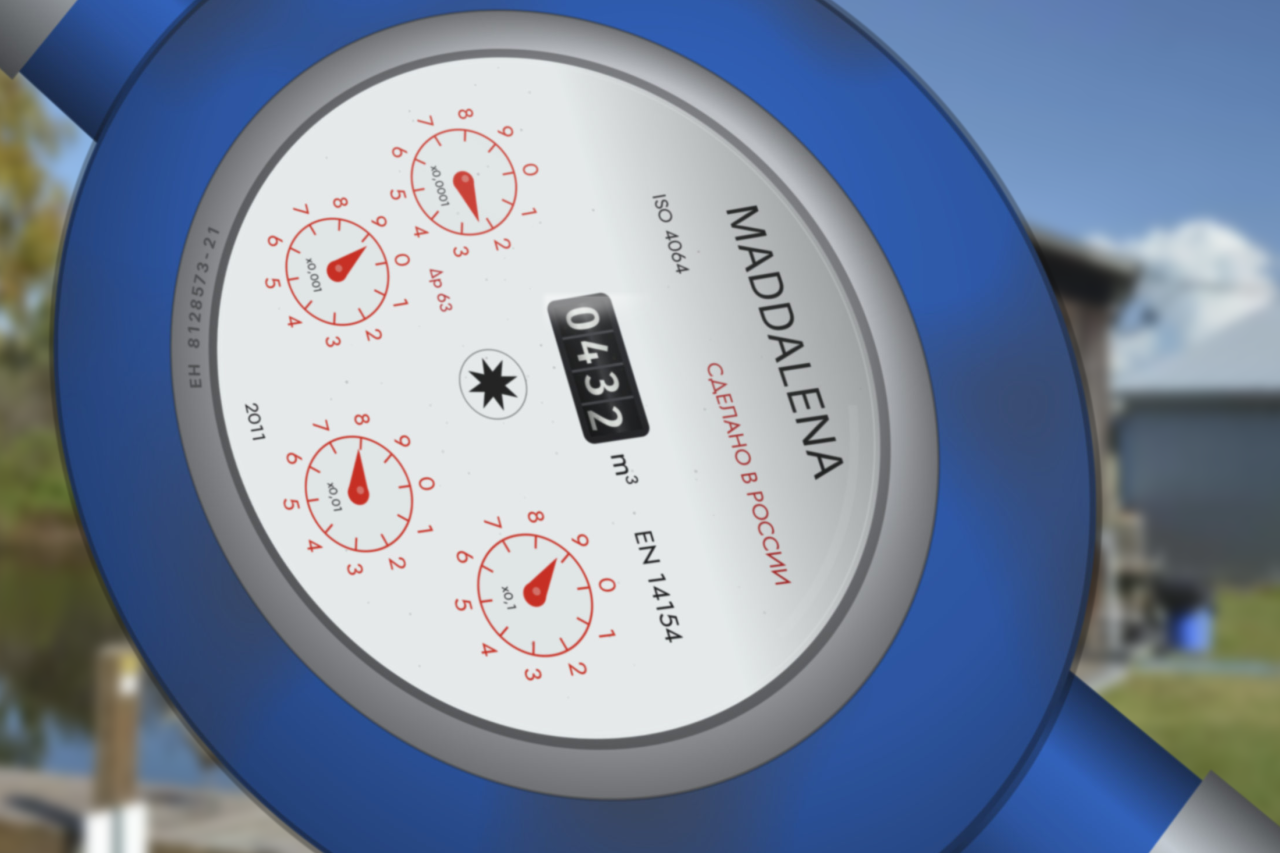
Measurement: 431.8792 m³
